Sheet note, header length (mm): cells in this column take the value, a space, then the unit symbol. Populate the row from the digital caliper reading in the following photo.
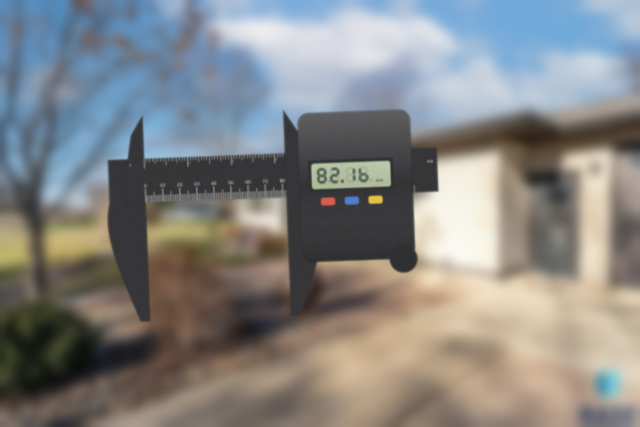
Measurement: 82.16 mm
